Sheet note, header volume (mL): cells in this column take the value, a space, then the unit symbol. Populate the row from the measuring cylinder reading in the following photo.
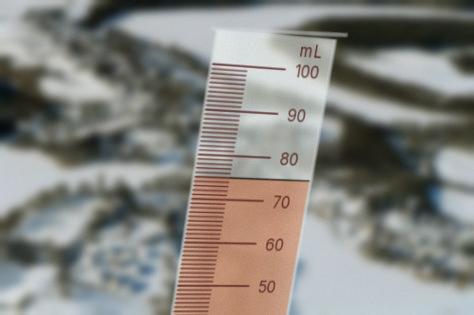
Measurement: 75 mL
